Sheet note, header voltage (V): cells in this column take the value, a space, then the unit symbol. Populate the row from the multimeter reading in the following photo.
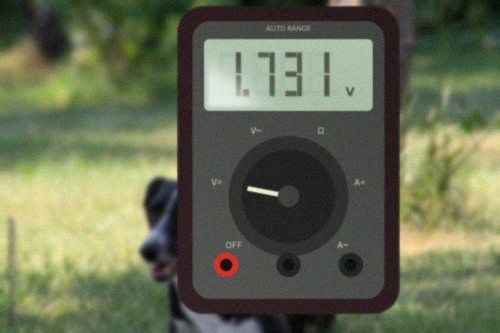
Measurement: 1.731 V
